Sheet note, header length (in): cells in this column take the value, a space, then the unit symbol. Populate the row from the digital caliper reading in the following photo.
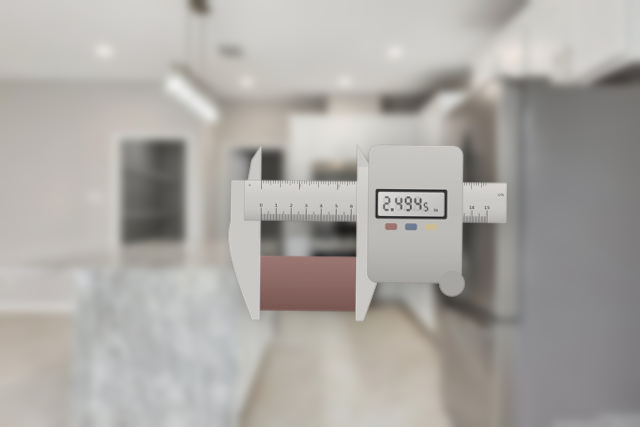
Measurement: 2.4945 in
